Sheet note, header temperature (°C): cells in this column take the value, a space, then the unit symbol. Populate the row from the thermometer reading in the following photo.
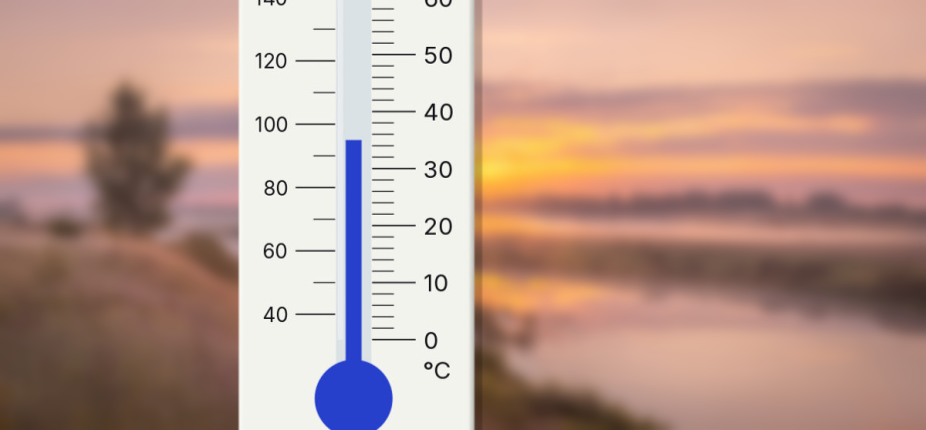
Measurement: 35 °C
